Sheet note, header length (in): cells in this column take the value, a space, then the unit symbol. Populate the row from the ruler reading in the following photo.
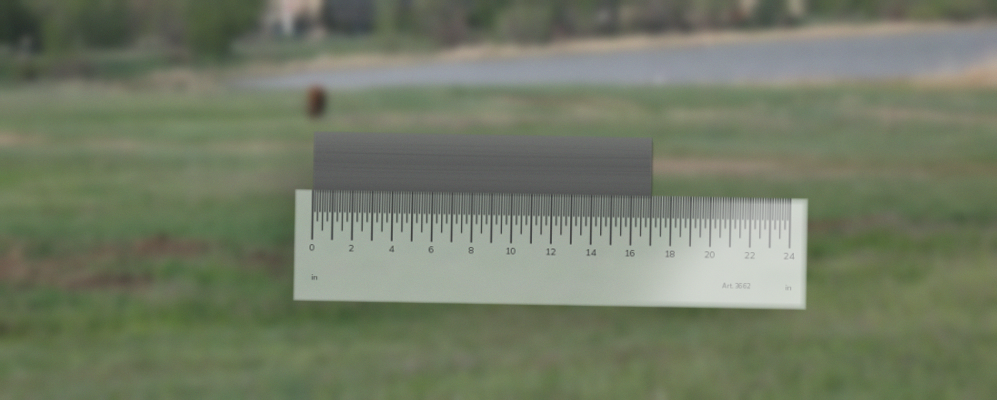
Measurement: 17 in
